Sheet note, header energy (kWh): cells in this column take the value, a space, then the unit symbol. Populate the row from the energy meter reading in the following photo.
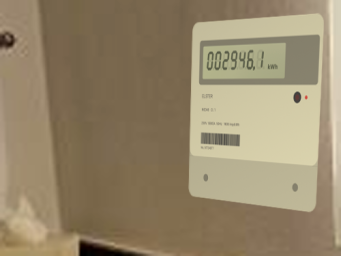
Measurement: 2946.1 kWh
